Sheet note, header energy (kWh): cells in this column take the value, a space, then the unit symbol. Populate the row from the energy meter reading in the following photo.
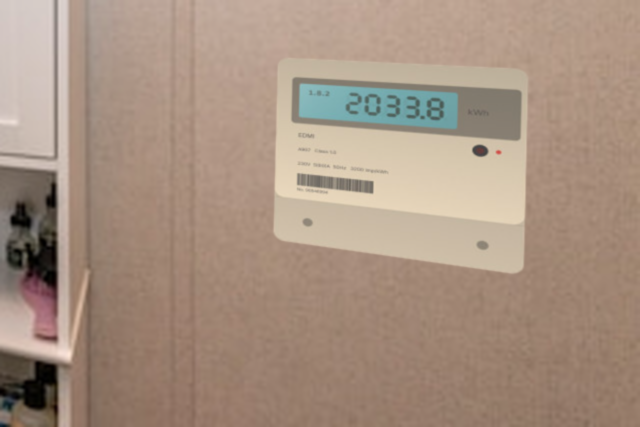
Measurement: 2033.8 kWh
